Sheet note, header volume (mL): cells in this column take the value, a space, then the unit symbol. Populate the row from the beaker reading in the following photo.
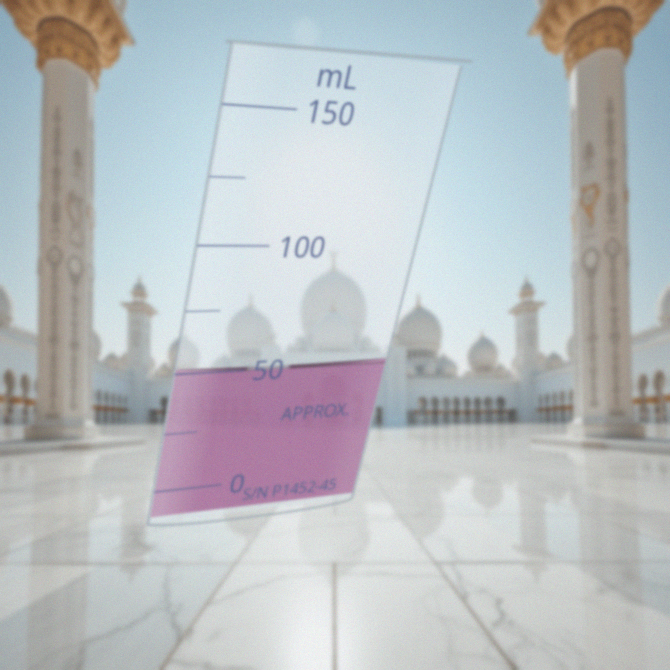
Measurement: 50 mL
